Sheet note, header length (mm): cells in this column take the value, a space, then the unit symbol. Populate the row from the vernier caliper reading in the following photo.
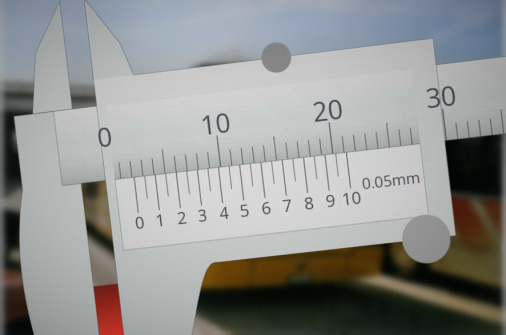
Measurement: 2.2 mm
